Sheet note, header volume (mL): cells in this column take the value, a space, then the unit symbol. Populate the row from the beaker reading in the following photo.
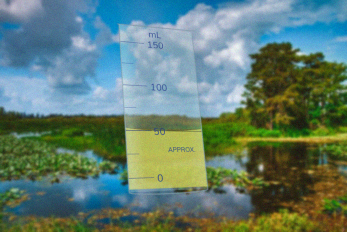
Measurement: 50 mL
